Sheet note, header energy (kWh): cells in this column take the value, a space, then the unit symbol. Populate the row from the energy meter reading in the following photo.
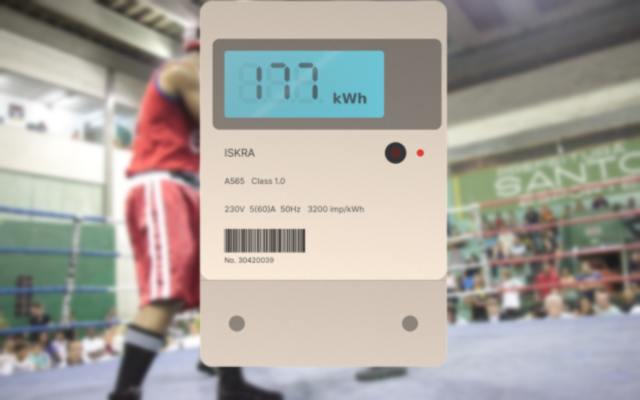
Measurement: 177 kWh
